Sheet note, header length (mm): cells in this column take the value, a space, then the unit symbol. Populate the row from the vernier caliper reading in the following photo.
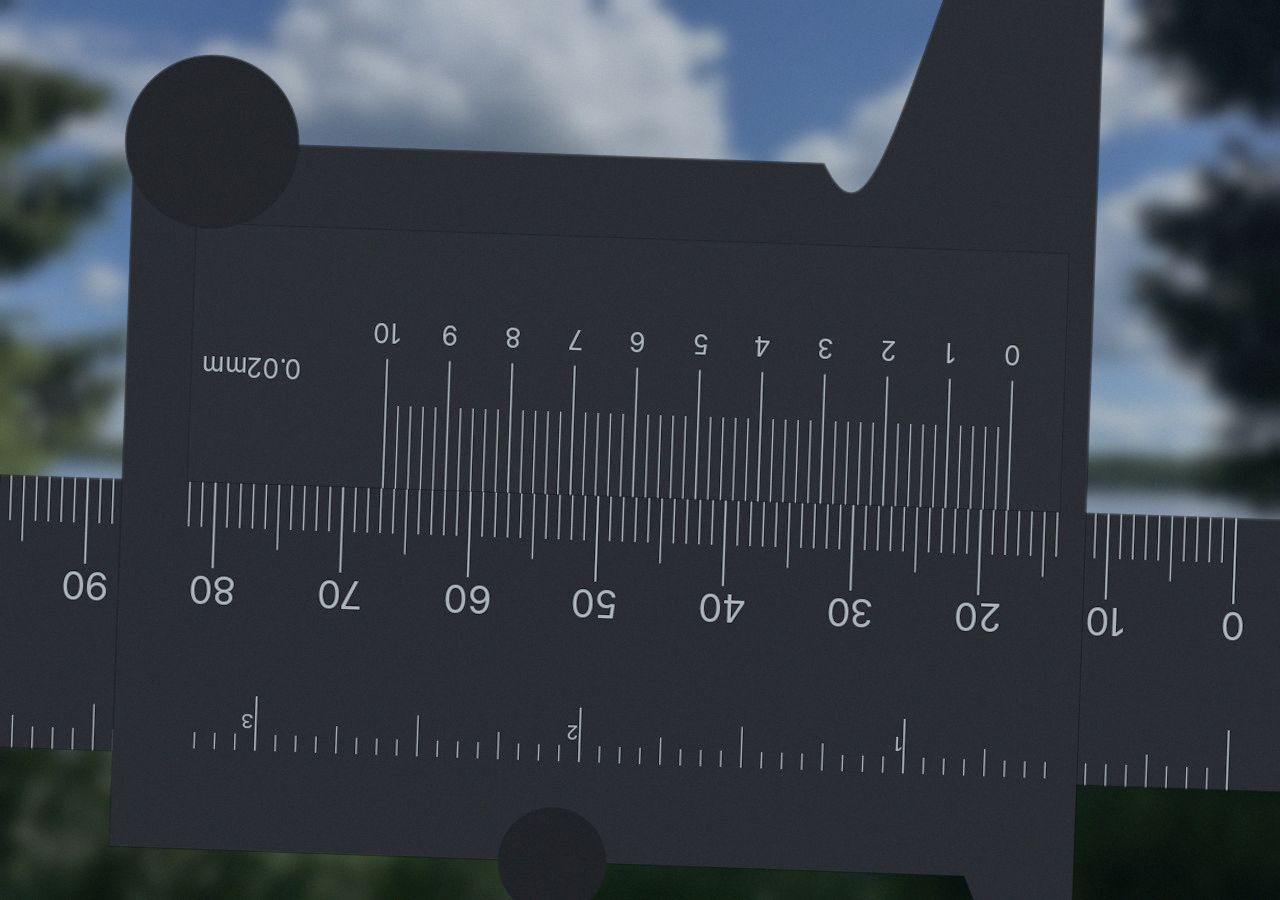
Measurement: 17.9 mm
